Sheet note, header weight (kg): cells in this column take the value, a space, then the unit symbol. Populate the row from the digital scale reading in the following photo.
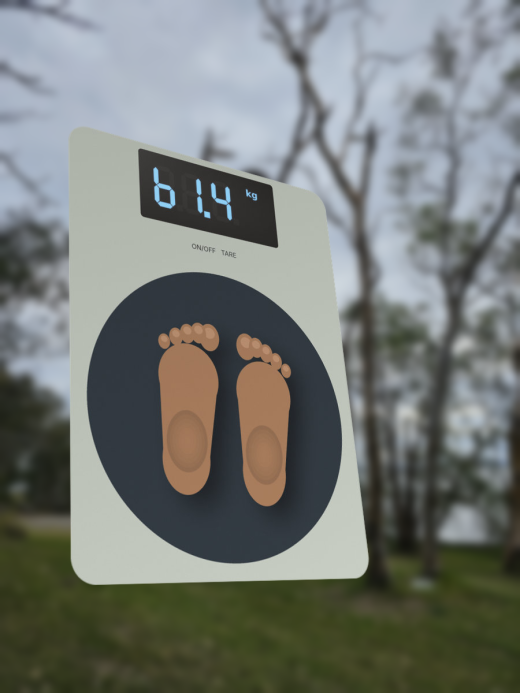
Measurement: 61.4 kg
